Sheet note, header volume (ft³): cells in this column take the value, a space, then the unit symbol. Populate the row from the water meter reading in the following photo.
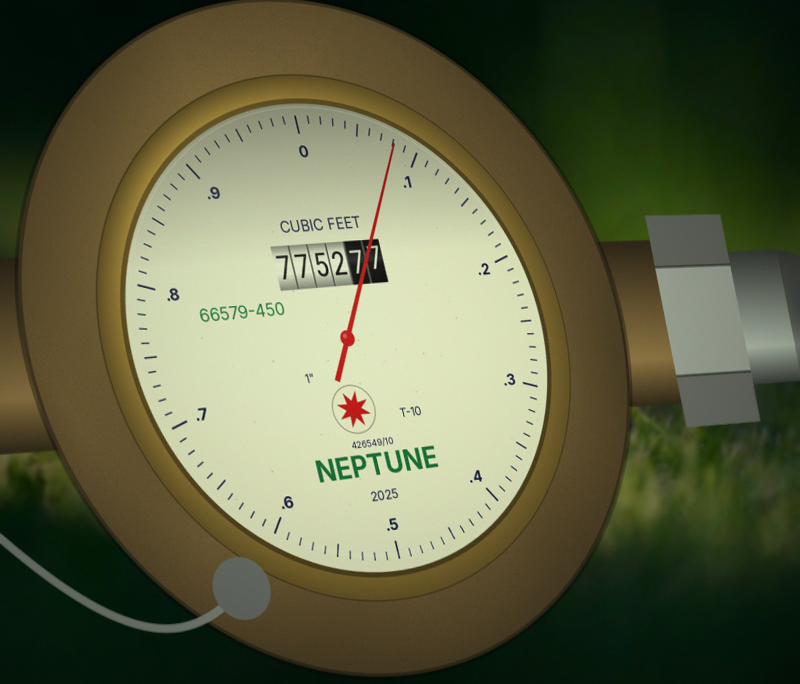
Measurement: 775277.08 ft³
